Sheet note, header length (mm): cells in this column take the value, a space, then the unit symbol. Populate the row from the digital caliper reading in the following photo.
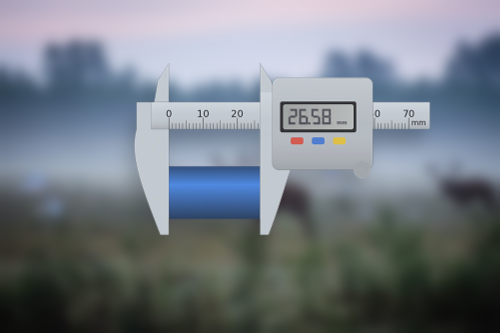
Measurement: 26.58 mm
